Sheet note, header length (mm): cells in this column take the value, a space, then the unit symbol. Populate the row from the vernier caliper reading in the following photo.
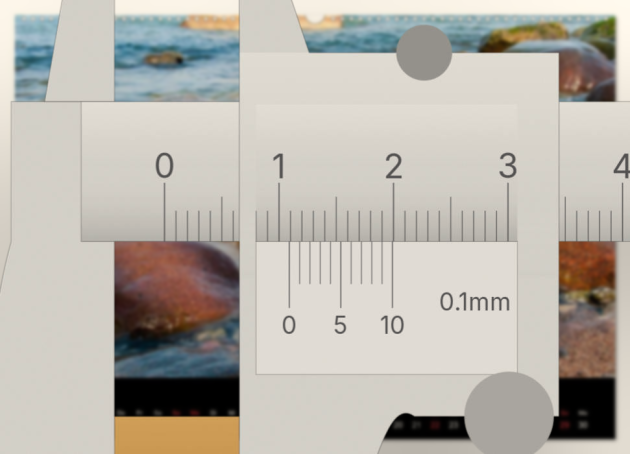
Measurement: 10.9 mm
